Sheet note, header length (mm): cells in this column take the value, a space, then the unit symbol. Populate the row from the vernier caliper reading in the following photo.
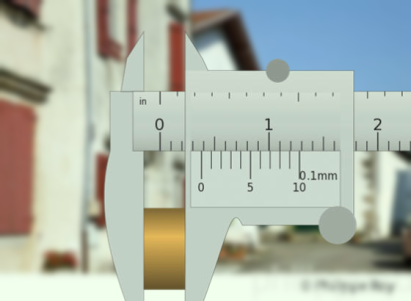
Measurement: 3.8 mm
